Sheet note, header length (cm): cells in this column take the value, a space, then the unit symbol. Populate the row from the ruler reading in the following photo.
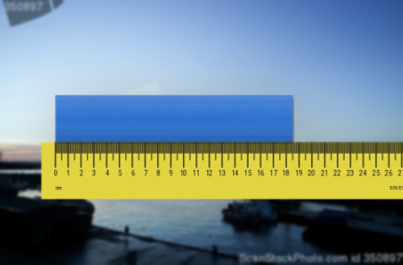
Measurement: 18.5 cm
